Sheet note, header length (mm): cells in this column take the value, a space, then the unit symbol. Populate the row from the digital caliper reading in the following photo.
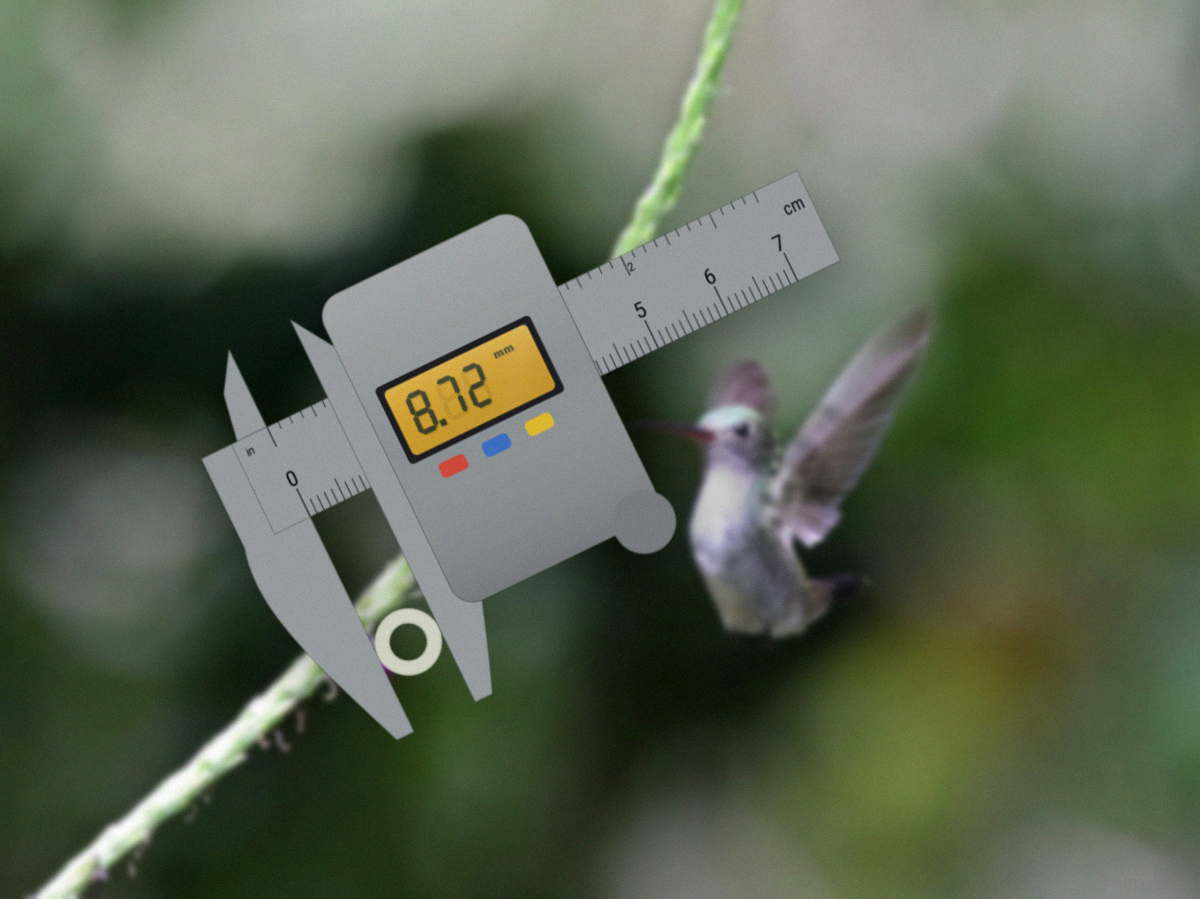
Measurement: 8.72 mm
